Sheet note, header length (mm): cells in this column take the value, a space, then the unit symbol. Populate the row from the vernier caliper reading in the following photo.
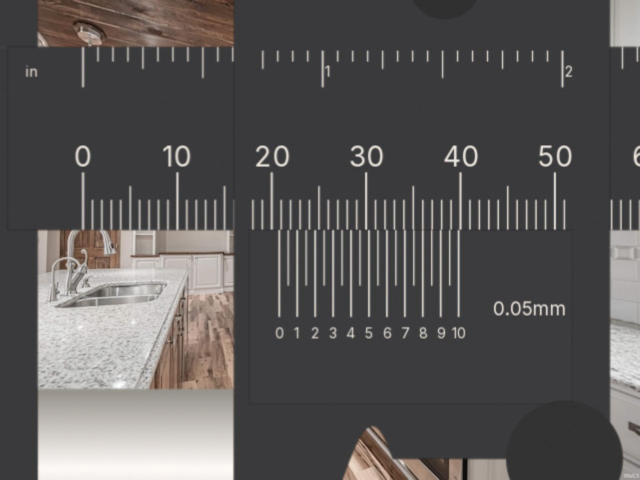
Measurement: 20.8 mm
